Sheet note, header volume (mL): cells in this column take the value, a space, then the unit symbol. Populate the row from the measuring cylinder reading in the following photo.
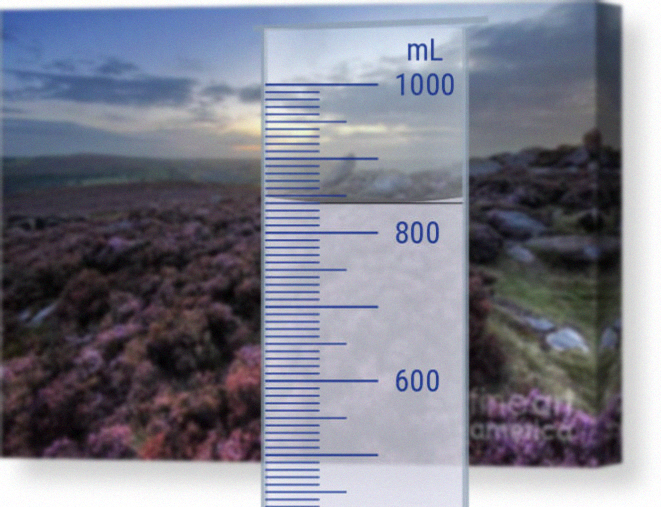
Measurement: 840 mL
